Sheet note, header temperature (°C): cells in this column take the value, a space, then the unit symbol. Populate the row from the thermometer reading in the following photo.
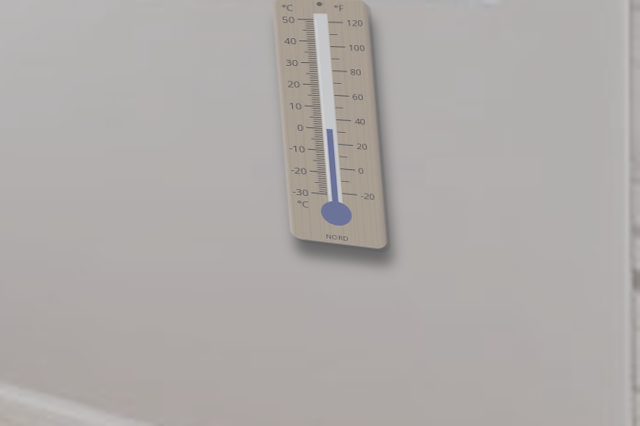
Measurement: 0 °C
